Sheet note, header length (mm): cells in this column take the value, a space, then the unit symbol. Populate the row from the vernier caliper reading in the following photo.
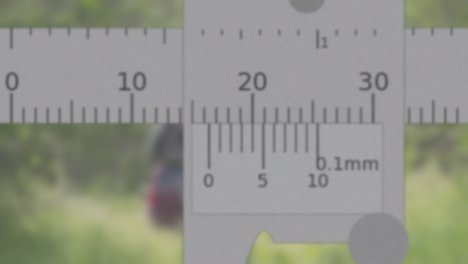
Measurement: 16.4 mm
